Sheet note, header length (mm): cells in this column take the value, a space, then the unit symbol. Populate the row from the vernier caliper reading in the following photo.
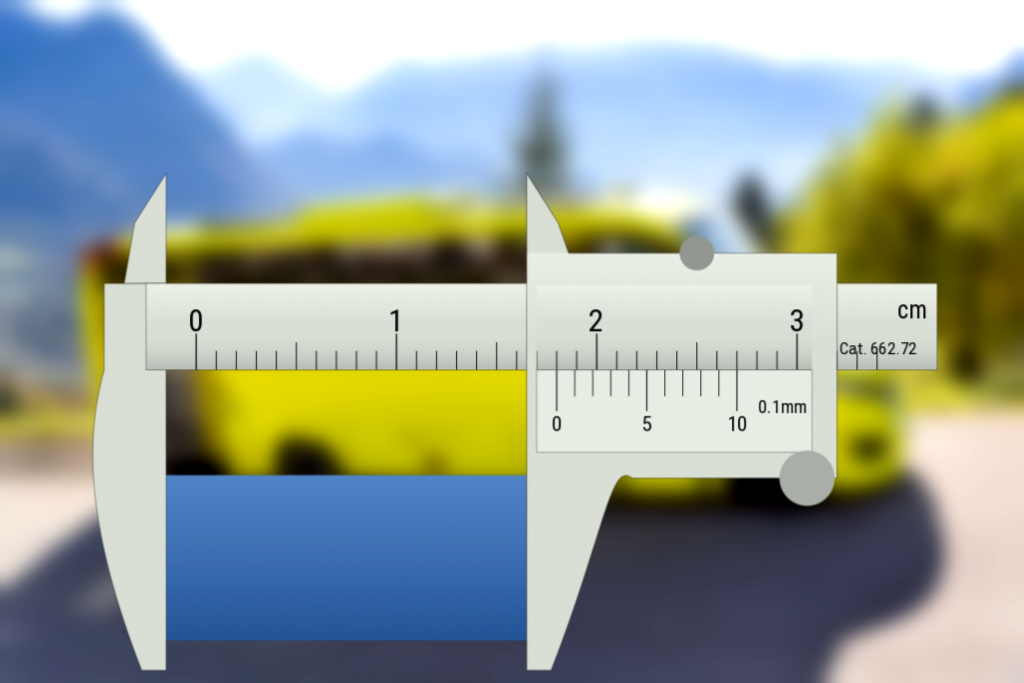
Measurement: 18.0 mm
